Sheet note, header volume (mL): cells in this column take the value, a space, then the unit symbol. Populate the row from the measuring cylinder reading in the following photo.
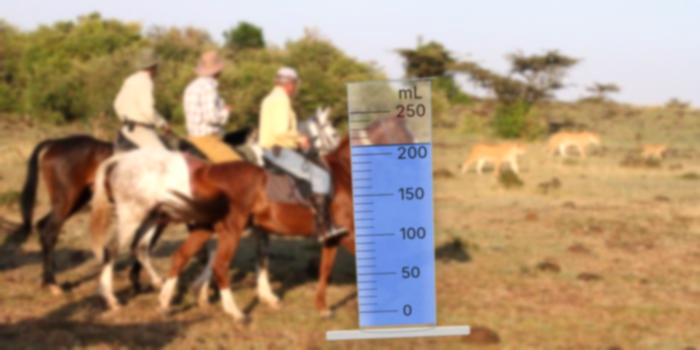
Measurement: 210 mL
